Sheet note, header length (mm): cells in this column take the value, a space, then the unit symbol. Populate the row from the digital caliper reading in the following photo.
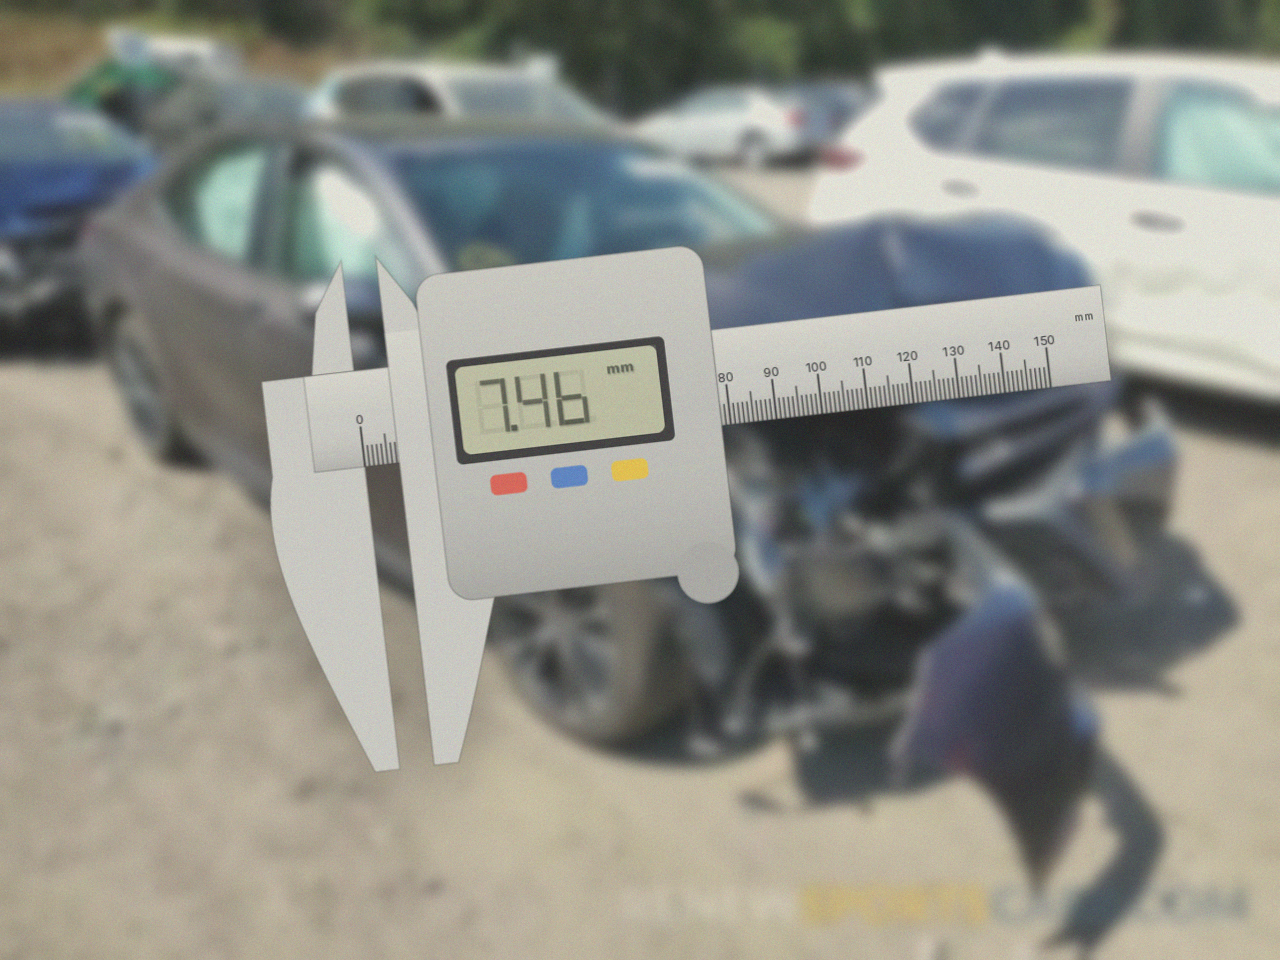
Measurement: 7.46 mm
